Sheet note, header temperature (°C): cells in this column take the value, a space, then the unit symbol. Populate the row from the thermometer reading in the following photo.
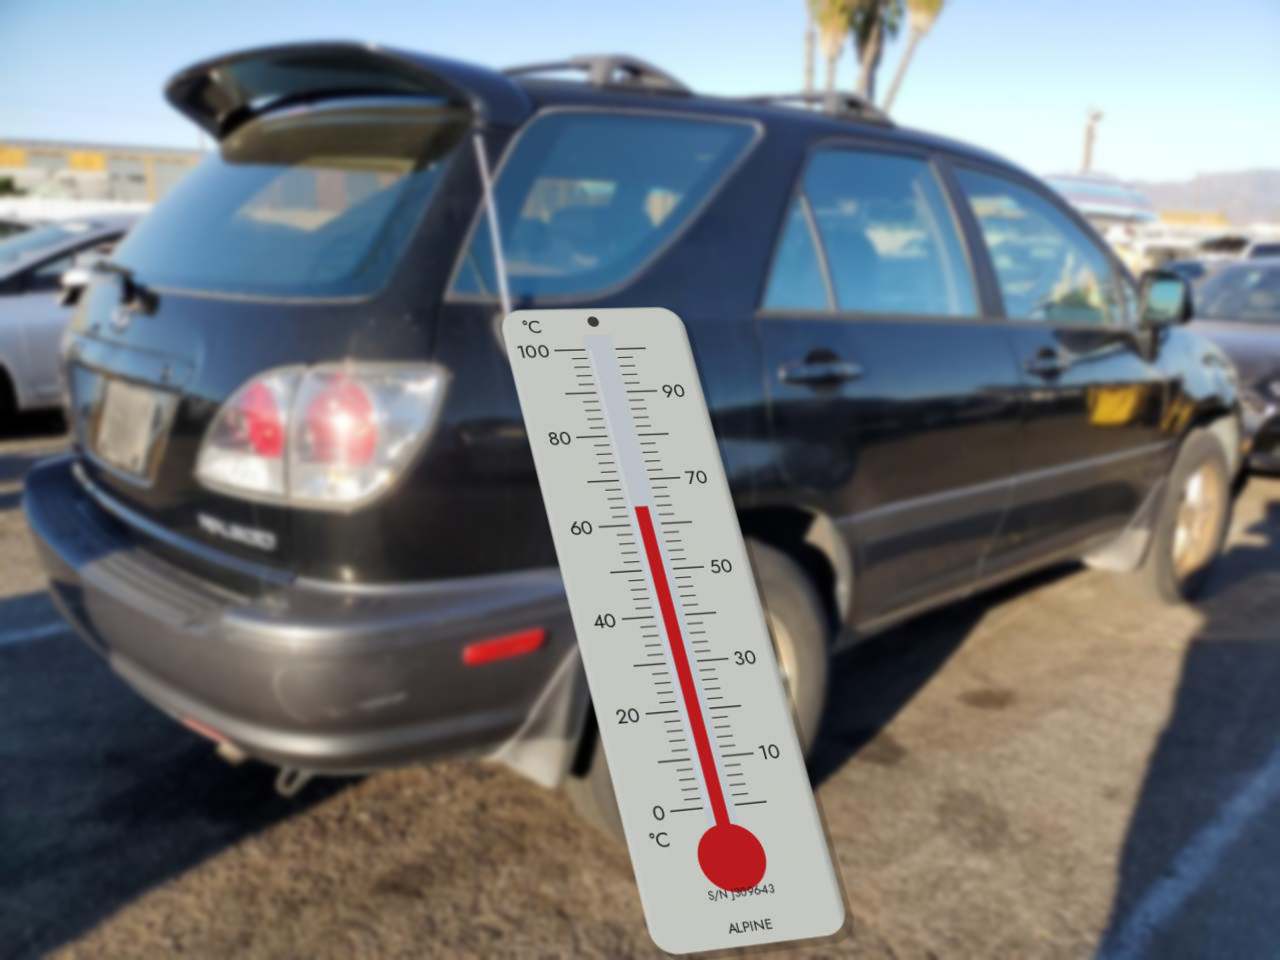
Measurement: 64 °C
